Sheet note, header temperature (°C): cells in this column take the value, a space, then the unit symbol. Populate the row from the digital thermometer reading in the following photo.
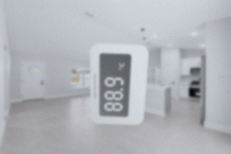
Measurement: 88.9 °C
